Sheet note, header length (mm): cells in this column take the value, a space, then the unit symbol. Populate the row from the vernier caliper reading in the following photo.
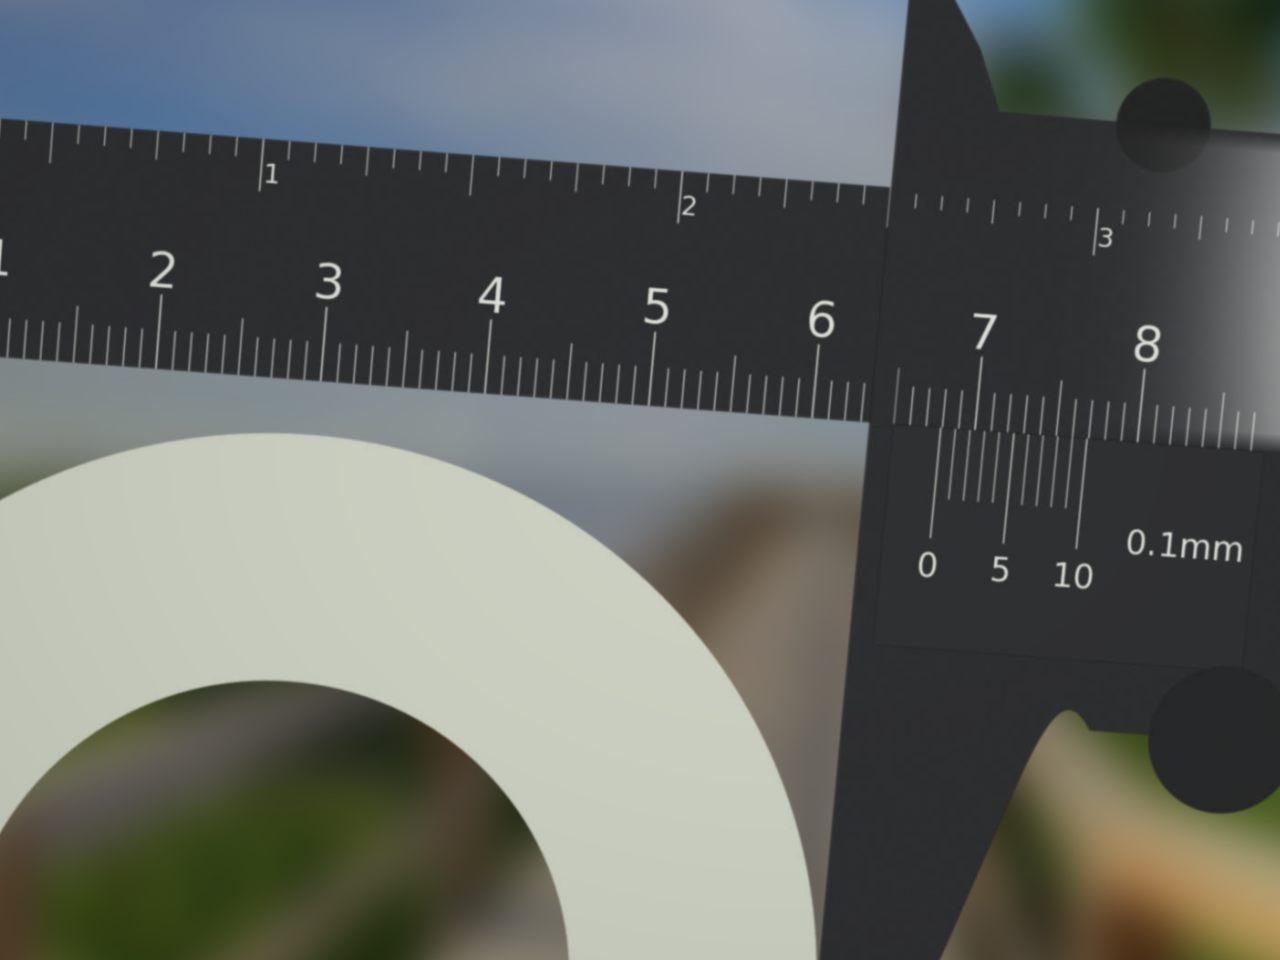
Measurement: 67.9 mm
